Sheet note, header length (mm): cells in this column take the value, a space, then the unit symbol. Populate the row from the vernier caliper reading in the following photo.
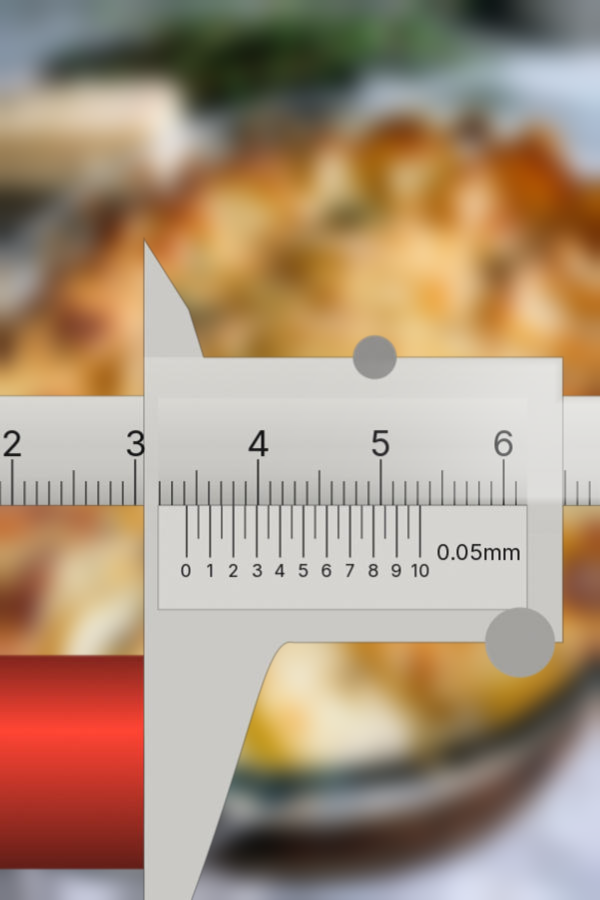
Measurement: 34.2 mm
